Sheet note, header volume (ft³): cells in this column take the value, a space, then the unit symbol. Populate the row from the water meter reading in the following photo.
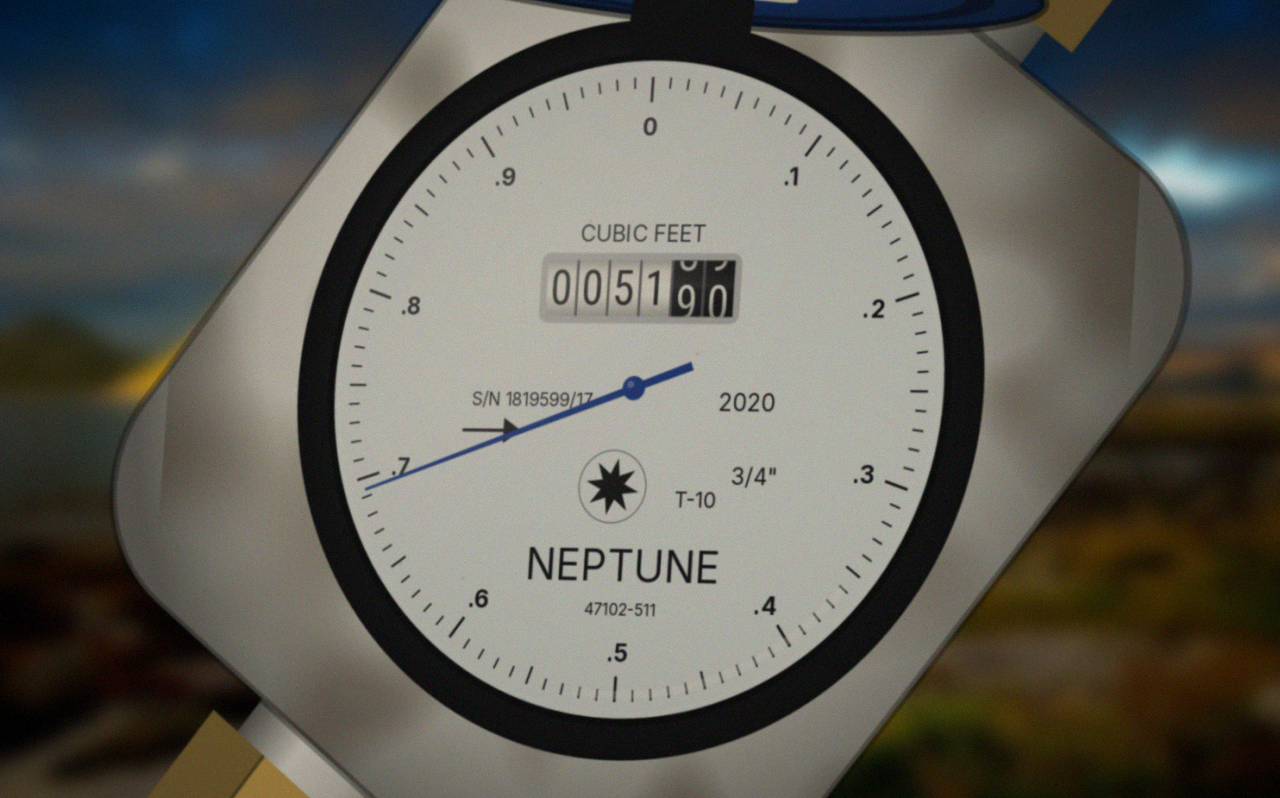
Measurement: 5189.69 ft³
